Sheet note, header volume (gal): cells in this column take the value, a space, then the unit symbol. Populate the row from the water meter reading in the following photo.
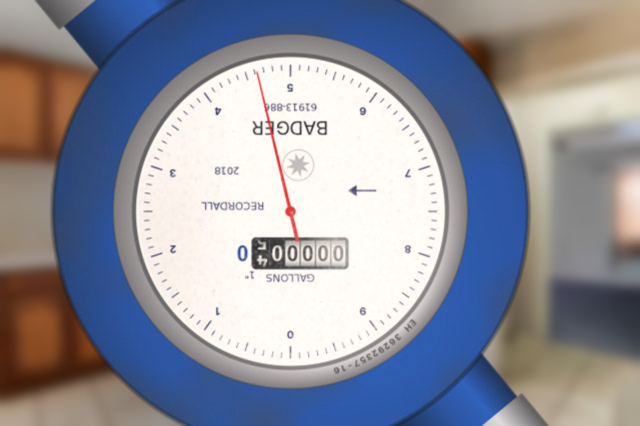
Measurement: 44.6 gal
